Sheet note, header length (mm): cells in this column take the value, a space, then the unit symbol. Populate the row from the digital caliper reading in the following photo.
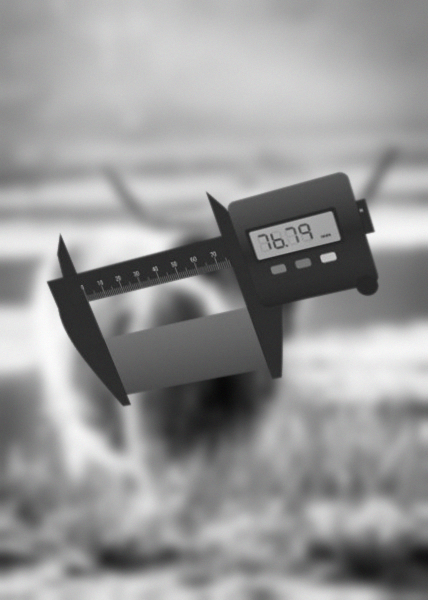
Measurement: 76.79 mm
